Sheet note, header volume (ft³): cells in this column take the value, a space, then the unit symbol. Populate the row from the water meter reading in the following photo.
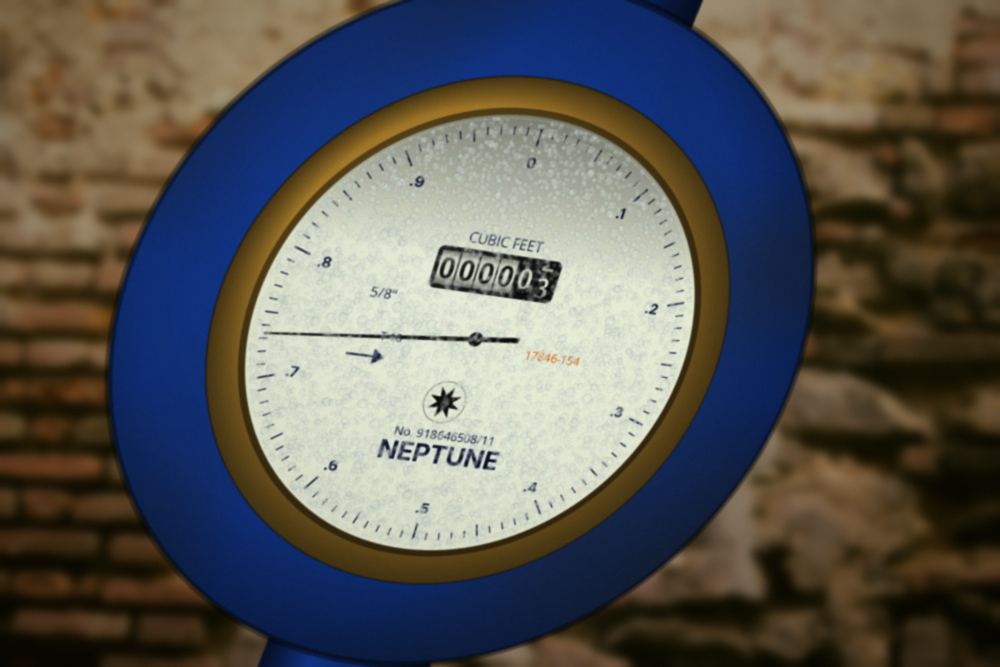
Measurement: 2.73 ft³
